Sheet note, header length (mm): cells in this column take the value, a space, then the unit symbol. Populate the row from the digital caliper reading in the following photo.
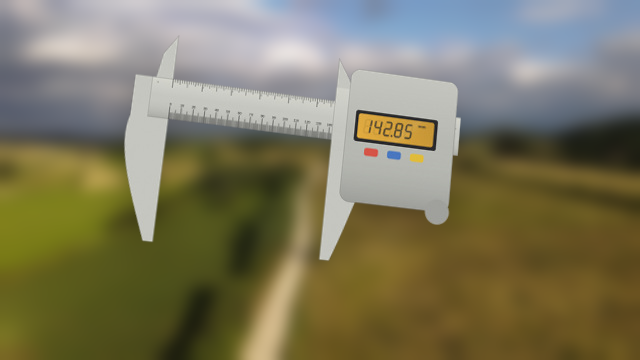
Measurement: 142.85 mm
